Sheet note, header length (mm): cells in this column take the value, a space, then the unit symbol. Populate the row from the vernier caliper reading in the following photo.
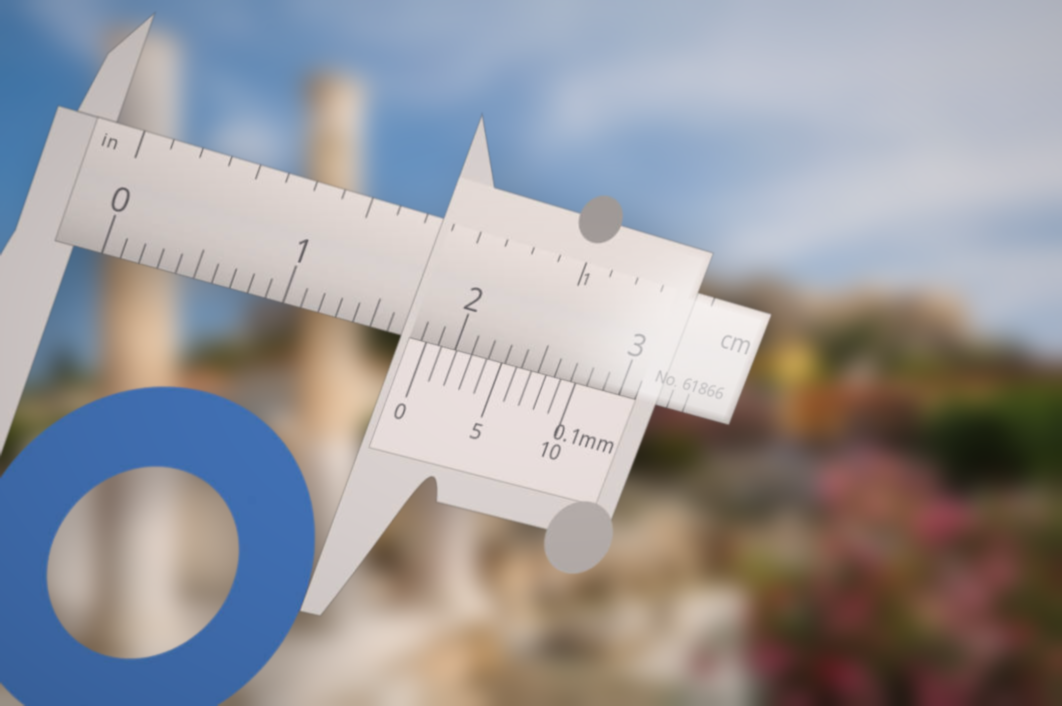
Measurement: 18.3 mm
